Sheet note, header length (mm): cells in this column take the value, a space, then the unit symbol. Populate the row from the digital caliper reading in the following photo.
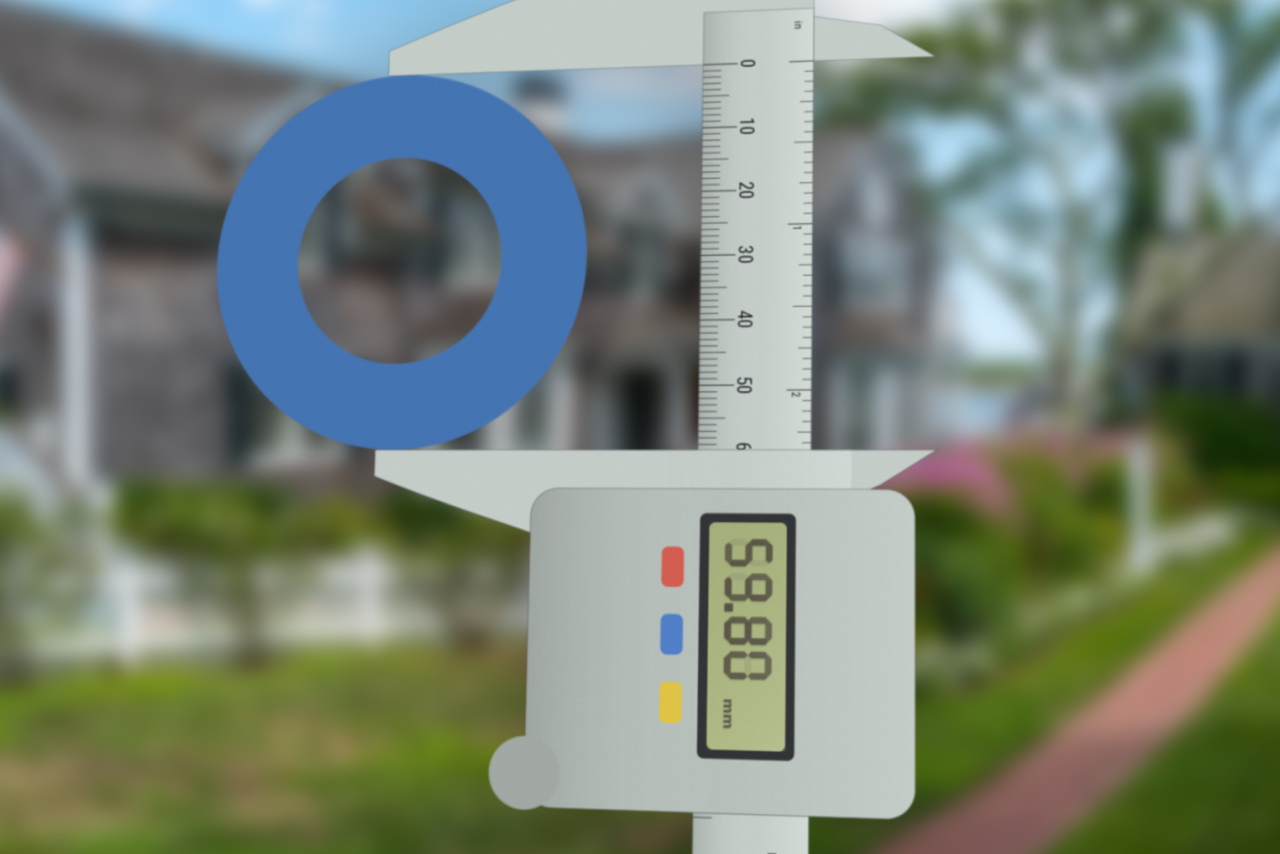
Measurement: 59.80 mm
